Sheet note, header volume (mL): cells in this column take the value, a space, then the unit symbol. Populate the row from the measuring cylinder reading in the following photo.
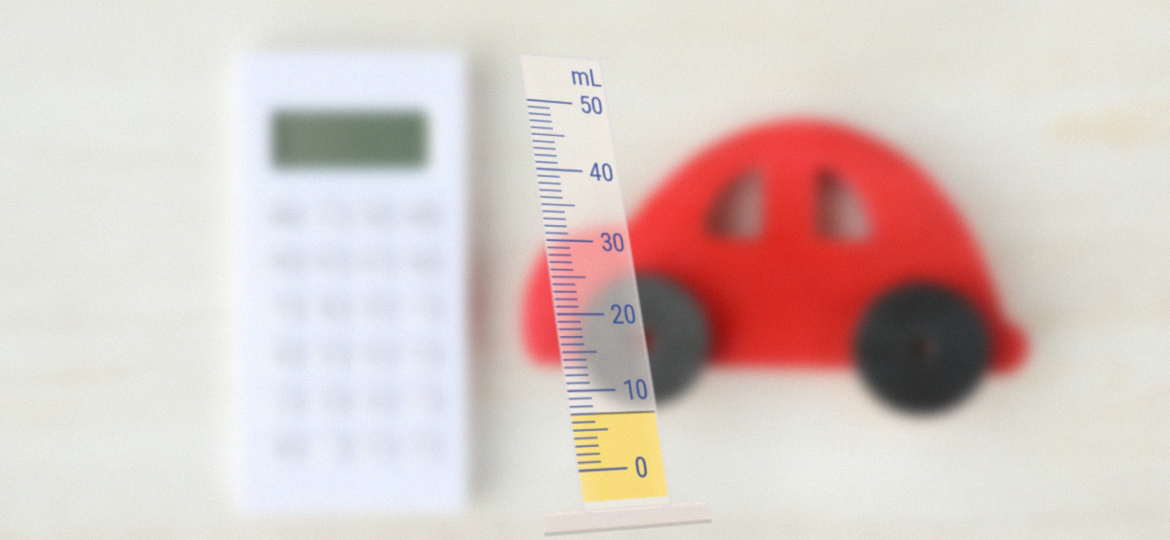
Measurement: 7 mL
